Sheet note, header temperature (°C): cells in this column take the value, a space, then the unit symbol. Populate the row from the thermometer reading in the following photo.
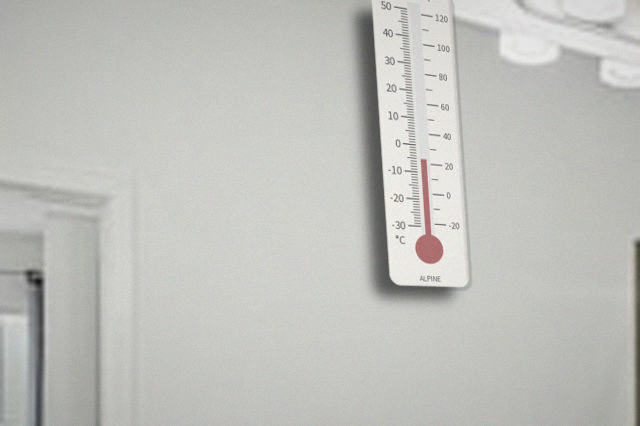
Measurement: -5 °C
